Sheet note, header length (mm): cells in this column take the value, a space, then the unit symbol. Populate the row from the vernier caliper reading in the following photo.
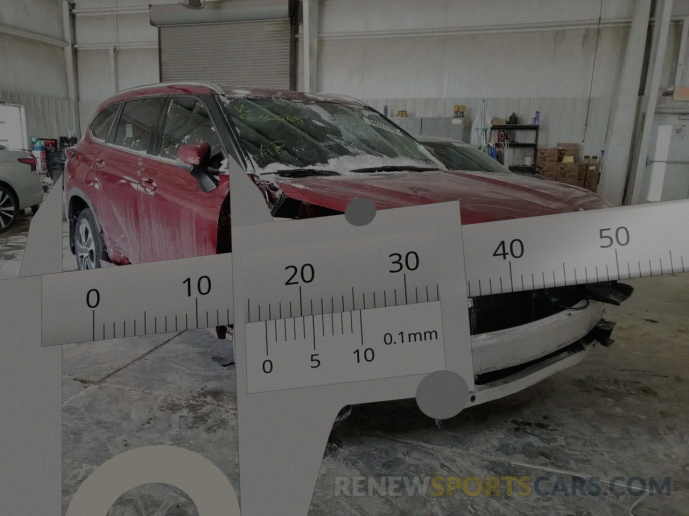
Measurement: 16.6 mm
